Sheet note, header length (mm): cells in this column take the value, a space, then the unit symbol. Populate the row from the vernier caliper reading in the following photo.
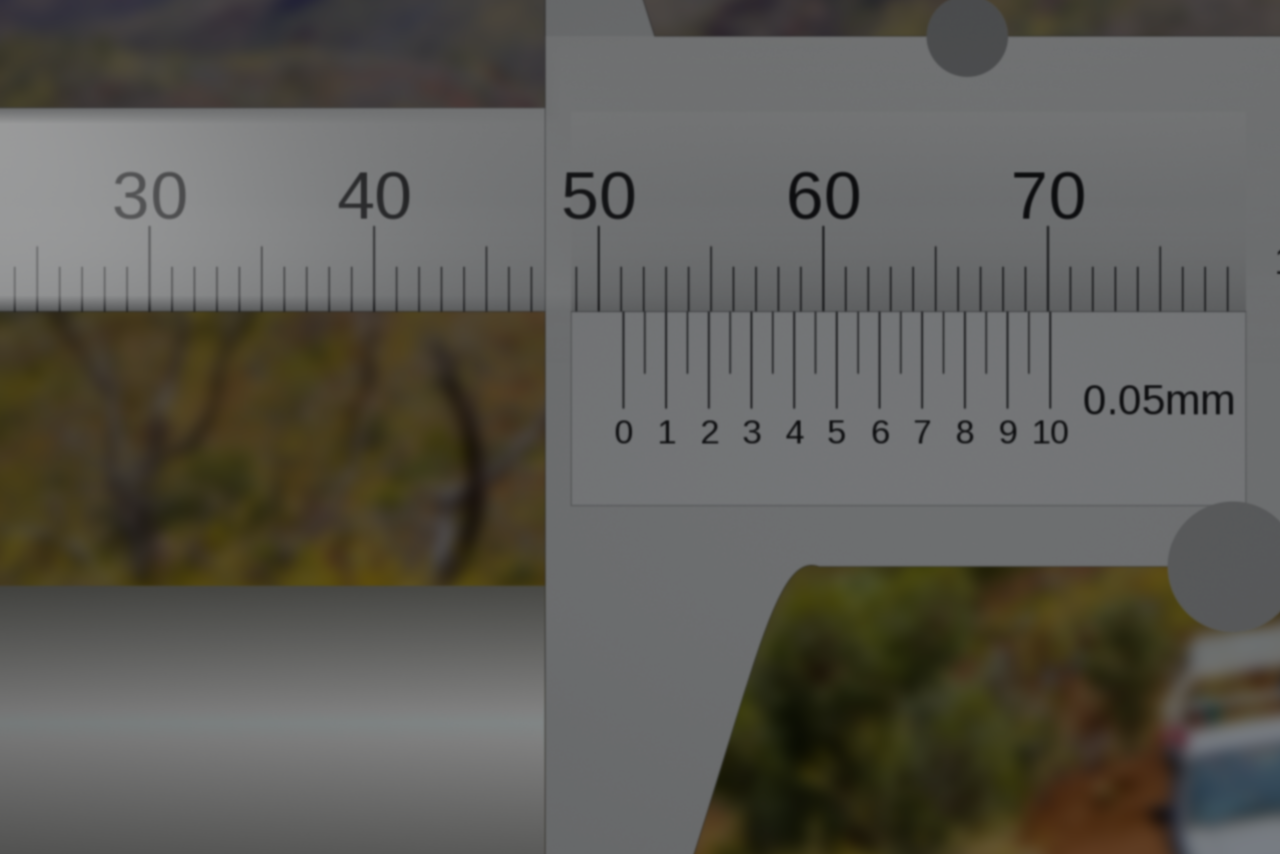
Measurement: 51.1 mm
